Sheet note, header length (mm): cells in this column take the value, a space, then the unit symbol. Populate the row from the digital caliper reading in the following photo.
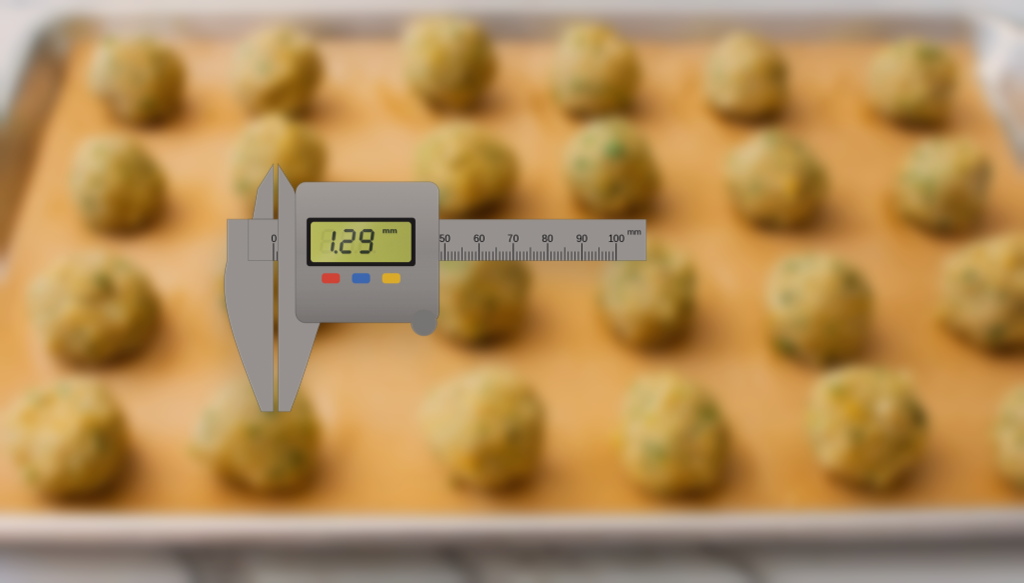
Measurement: 1.29 mm
